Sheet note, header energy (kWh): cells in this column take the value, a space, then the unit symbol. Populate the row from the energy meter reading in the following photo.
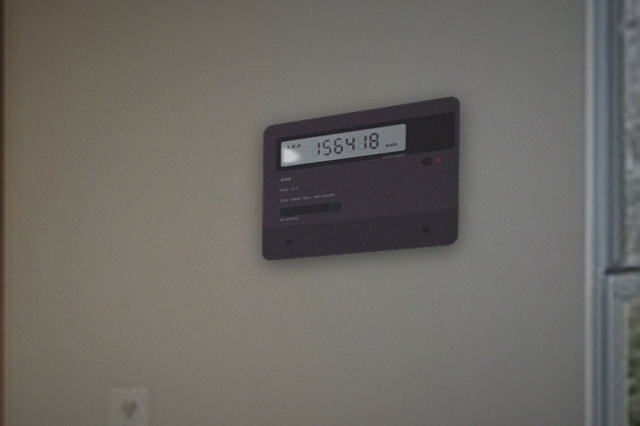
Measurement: 156418 kWh
